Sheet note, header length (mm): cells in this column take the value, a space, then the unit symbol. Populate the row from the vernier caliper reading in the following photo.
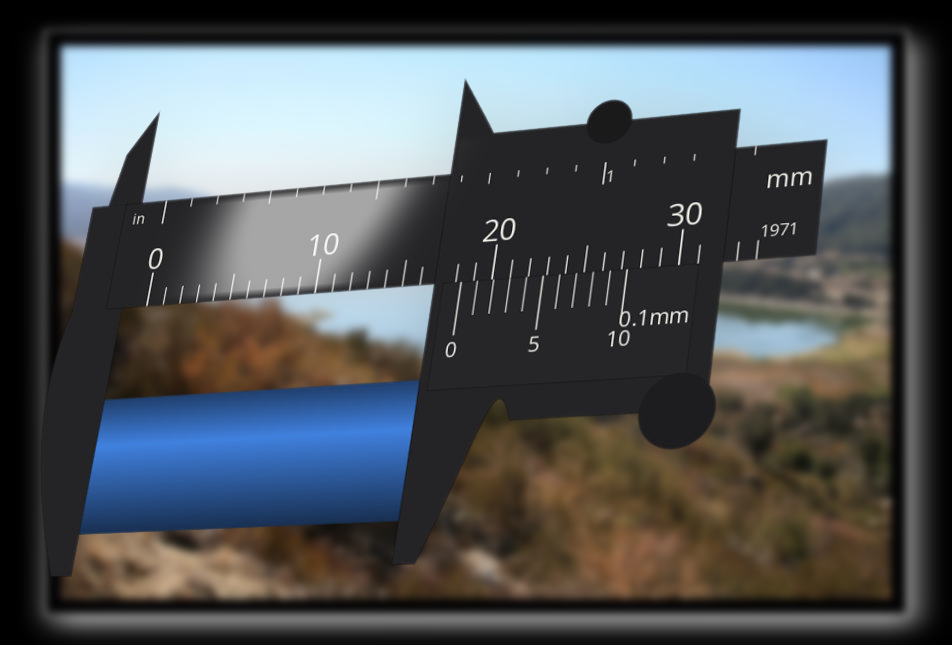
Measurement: 18.3 mm
